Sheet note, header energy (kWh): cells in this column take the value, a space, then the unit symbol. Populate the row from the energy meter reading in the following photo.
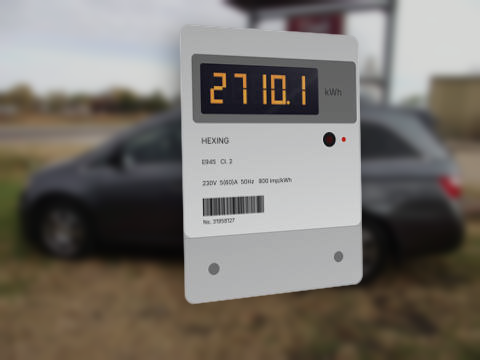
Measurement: 2710.1 kWh
